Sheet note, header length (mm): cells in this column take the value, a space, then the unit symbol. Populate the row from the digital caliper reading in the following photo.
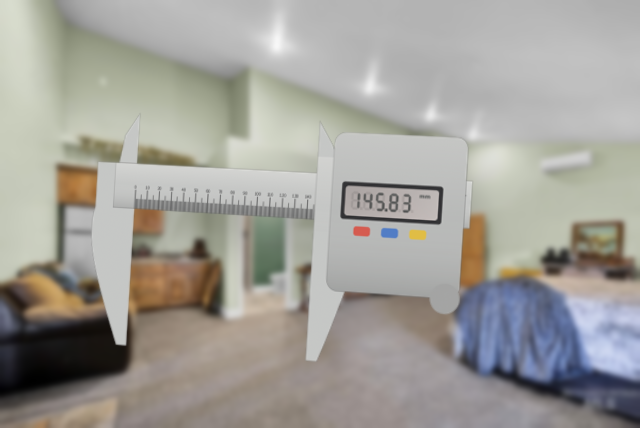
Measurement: 145.83 mm
